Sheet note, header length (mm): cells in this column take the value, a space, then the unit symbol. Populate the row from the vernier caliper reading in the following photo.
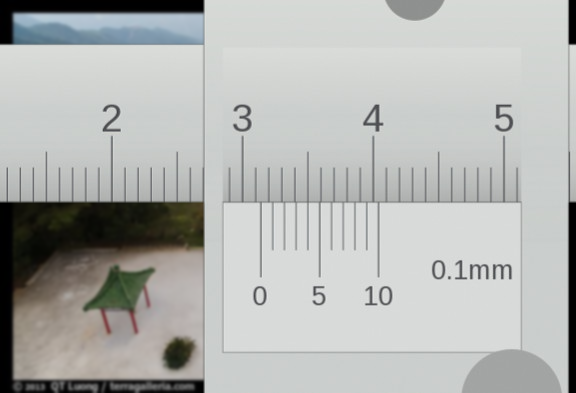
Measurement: 31.4 mm
